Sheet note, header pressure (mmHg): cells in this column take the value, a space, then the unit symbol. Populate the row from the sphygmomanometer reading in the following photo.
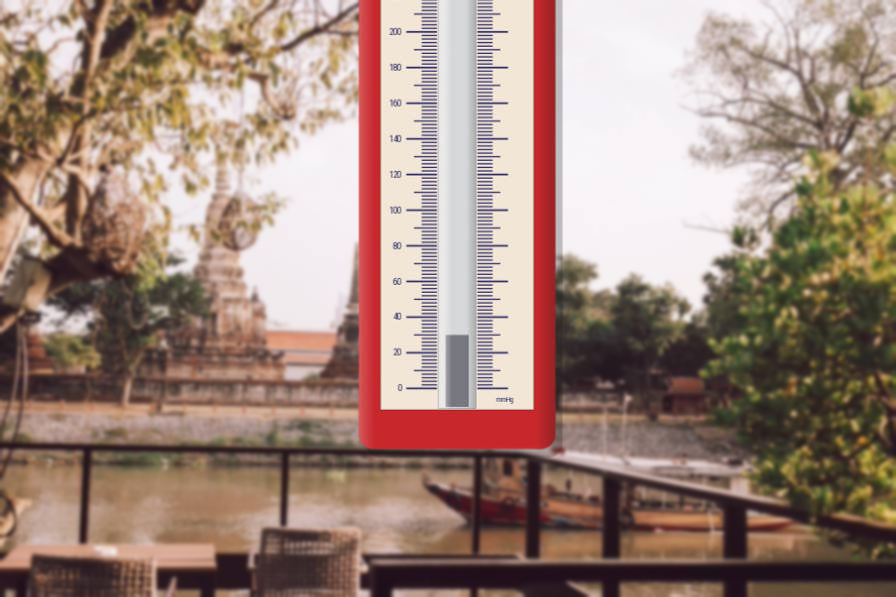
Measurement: 30 mmHg
